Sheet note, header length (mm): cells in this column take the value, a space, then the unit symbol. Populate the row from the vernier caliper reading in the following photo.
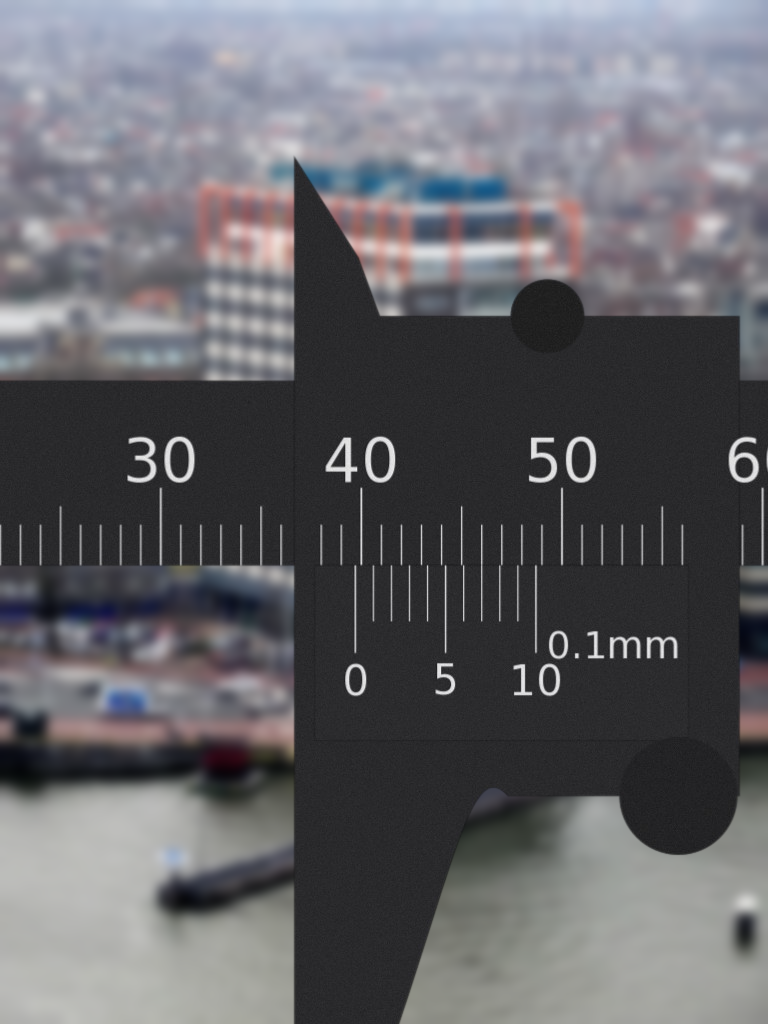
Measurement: 39.7 mm
